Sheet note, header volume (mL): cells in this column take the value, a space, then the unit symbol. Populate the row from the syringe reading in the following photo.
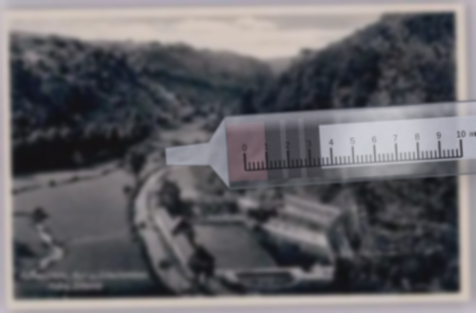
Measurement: 1 mL
